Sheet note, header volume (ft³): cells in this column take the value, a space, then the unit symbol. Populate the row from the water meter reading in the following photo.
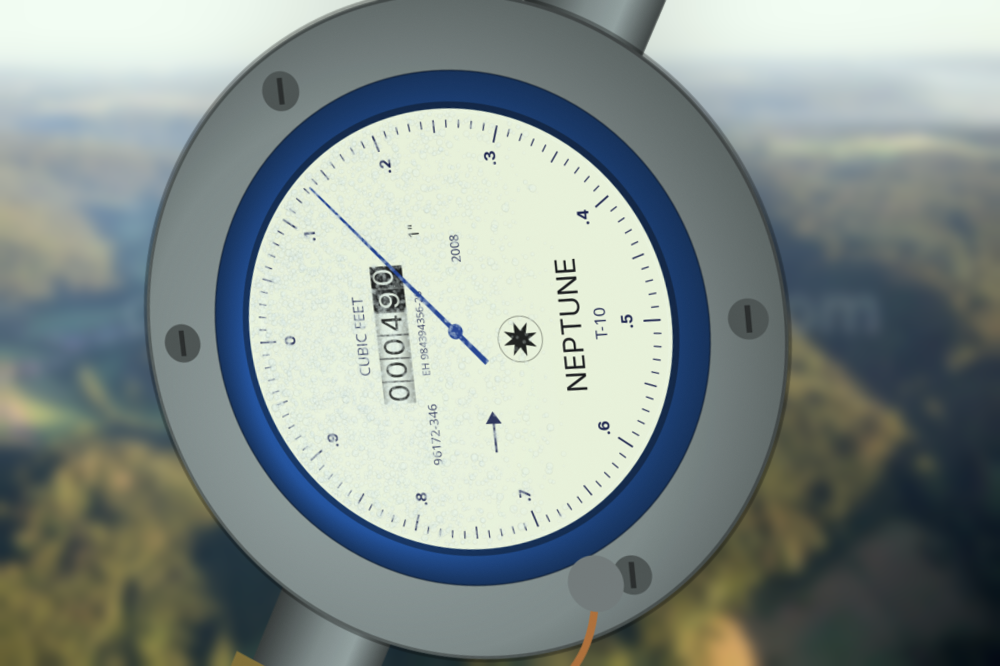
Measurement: 490.13 ft³
